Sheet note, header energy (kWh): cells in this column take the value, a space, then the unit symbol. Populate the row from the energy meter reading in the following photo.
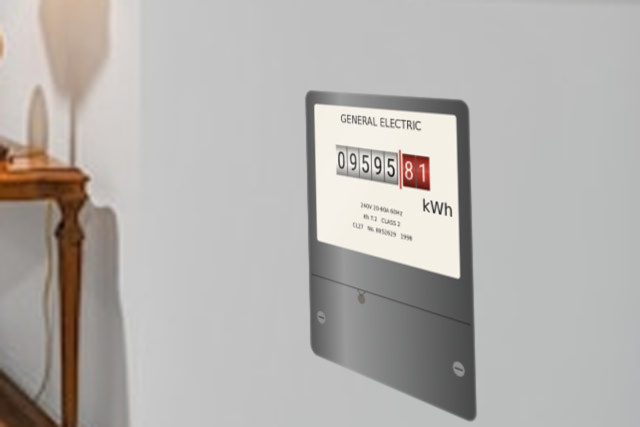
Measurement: 9595.81 kWh
